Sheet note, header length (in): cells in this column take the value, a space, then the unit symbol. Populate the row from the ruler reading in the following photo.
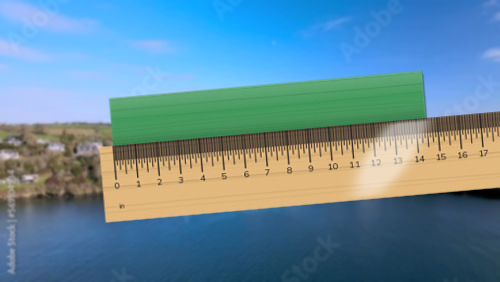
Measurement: 14.5 in
